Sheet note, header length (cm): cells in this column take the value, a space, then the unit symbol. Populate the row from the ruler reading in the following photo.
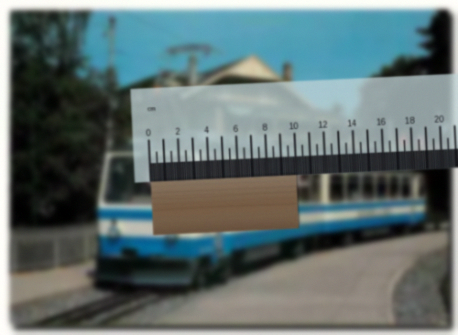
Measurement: 10 cm
